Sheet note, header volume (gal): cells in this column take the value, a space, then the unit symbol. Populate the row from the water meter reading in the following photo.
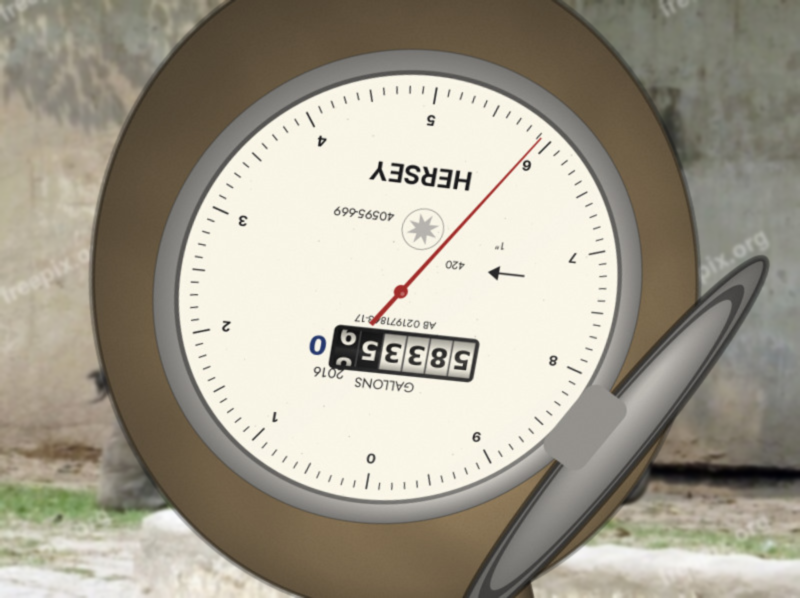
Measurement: 5833585.9 gal
